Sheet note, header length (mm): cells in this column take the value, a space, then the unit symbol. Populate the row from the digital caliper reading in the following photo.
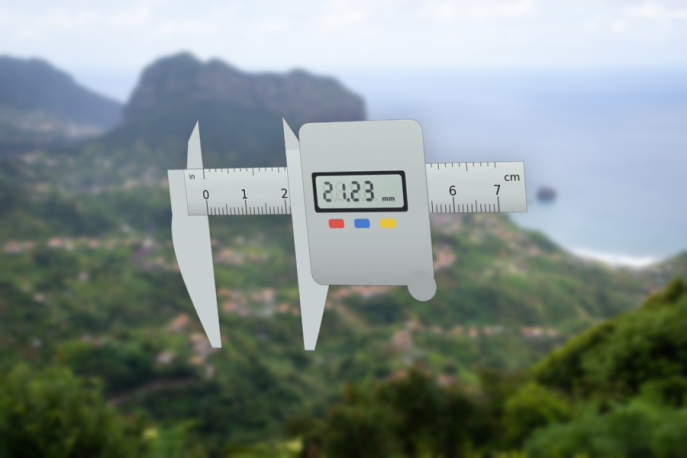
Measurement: 21.23 mm
